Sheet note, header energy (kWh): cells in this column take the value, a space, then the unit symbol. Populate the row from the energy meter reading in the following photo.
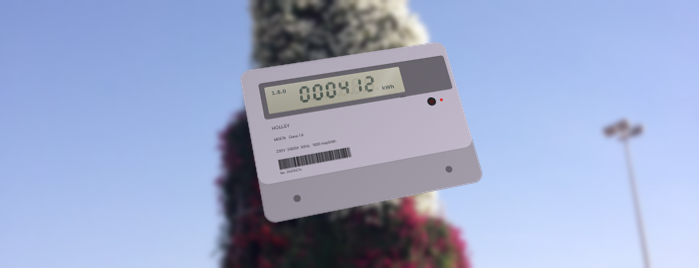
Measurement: 412 kWh
